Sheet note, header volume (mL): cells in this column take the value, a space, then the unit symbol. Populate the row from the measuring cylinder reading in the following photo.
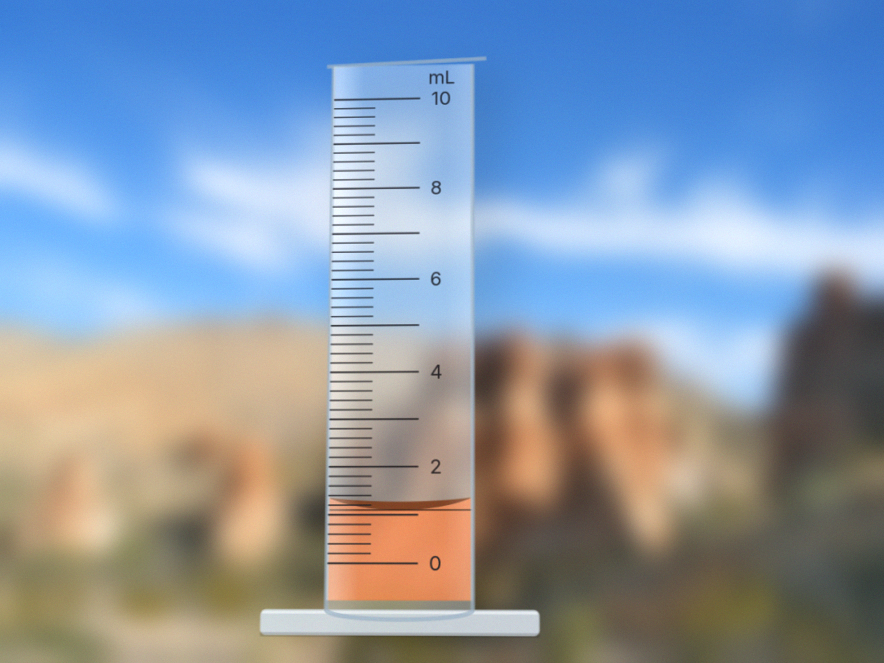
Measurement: 1.1 mL
